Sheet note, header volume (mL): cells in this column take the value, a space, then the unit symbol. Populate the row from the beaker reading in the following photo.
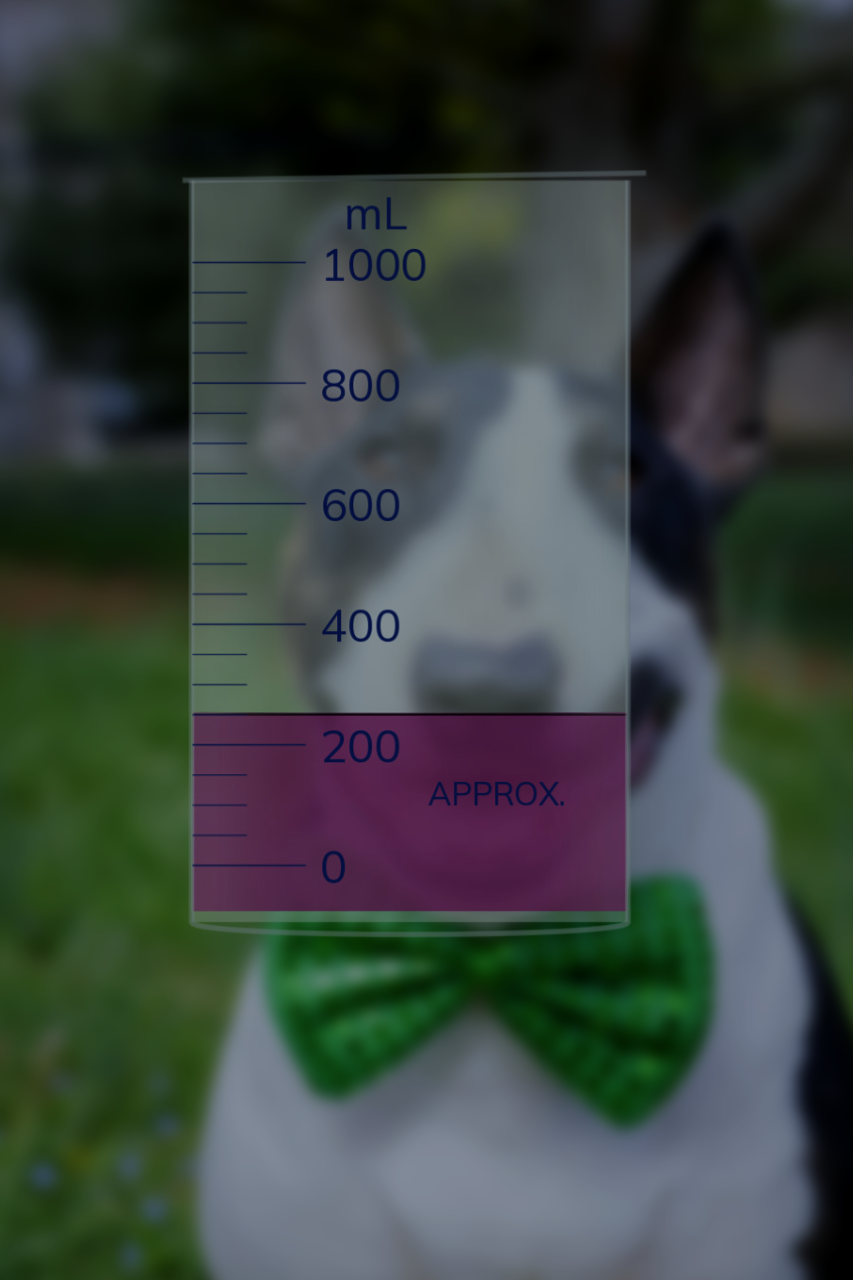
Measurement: 250 mL
